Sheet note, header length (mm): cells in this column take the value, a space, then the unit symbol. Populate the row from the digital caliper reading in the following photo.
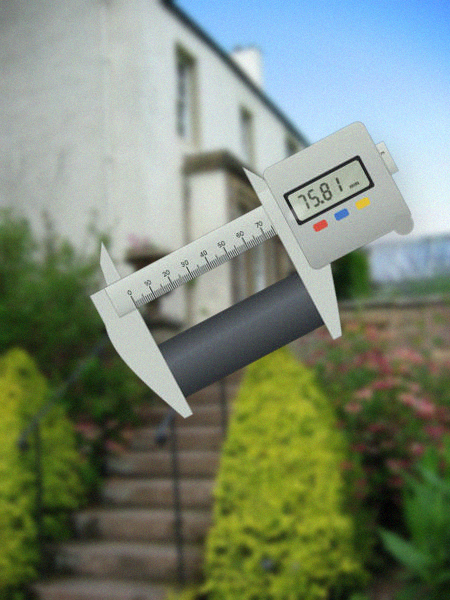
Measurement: 75.81 mm
